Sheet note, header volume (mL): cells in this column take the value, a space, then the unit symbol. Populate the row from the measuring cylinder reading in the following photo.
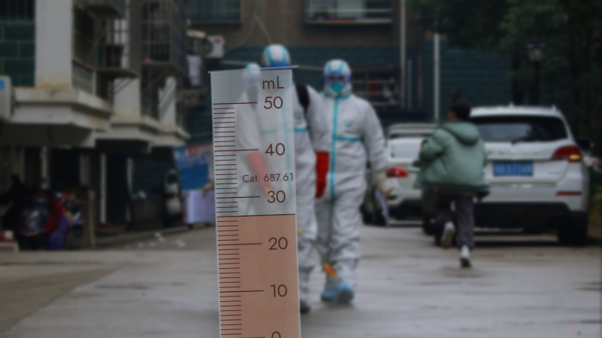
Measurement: 26 mL
